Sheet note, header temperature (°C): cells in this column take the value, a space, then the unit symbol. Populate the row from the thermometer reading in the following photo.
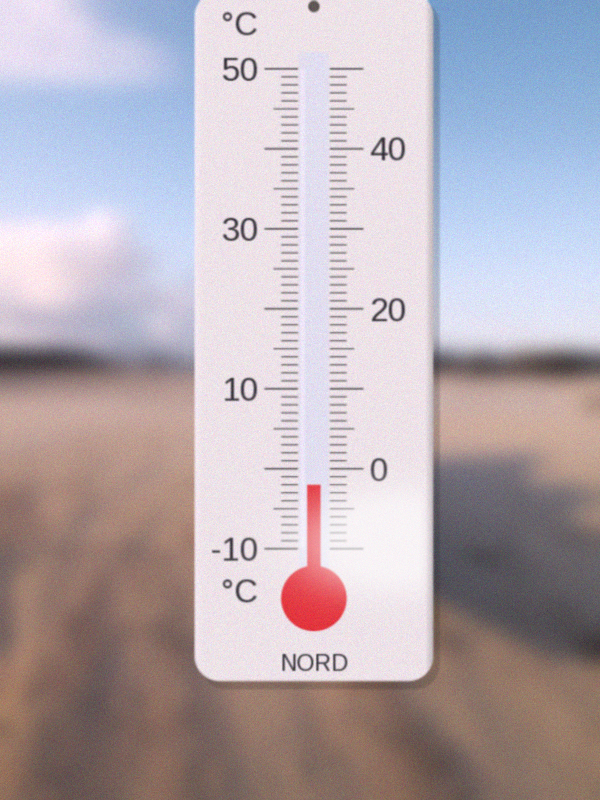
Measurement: -2 °C
